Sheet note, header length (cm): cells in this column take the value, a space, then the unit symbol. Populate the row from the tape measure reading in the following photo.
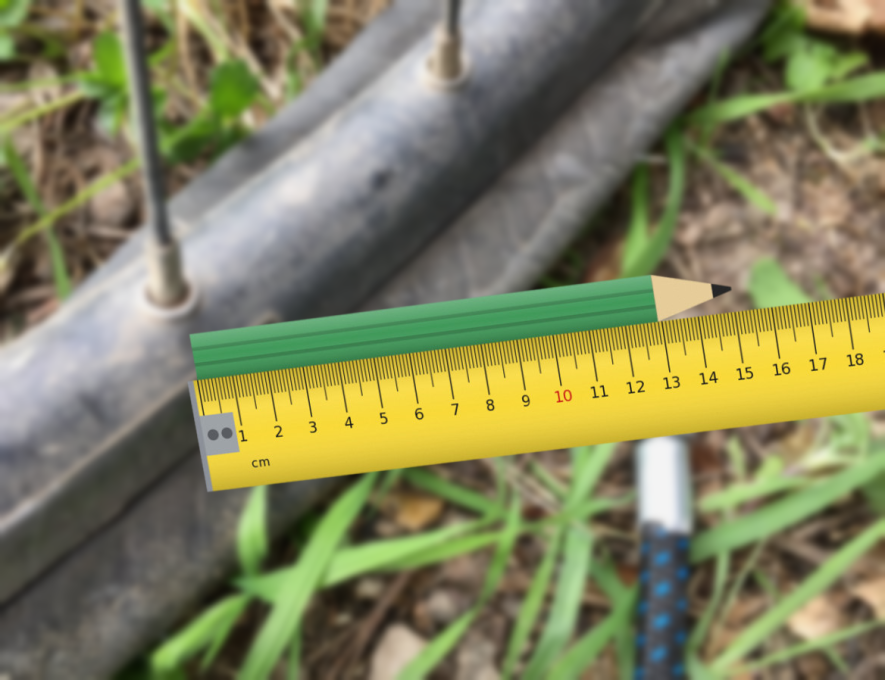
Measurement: 15 cm
